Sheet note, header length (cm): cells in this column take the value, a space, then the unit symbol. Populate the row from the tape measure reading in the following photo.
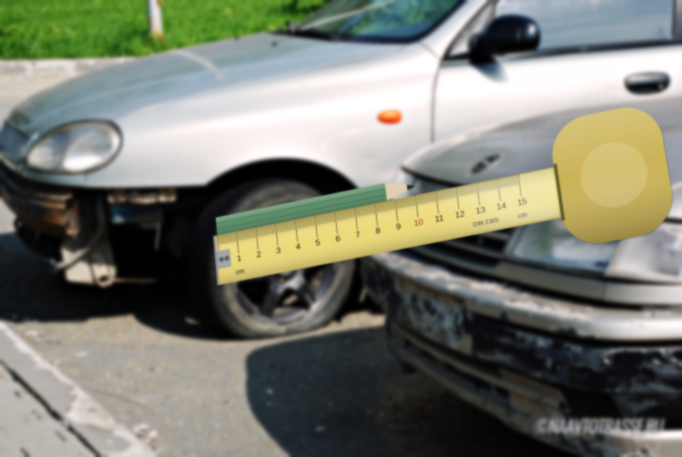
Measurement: 10 cm
